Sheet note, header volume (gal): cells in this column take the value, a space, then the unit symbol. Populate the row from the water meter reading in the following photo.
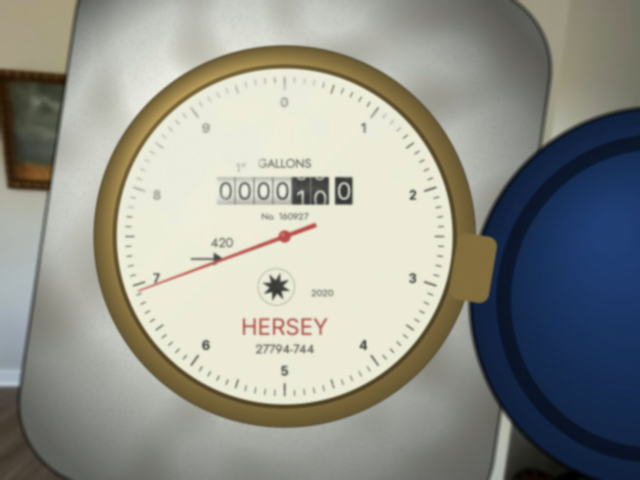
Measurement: 96.9 gal
